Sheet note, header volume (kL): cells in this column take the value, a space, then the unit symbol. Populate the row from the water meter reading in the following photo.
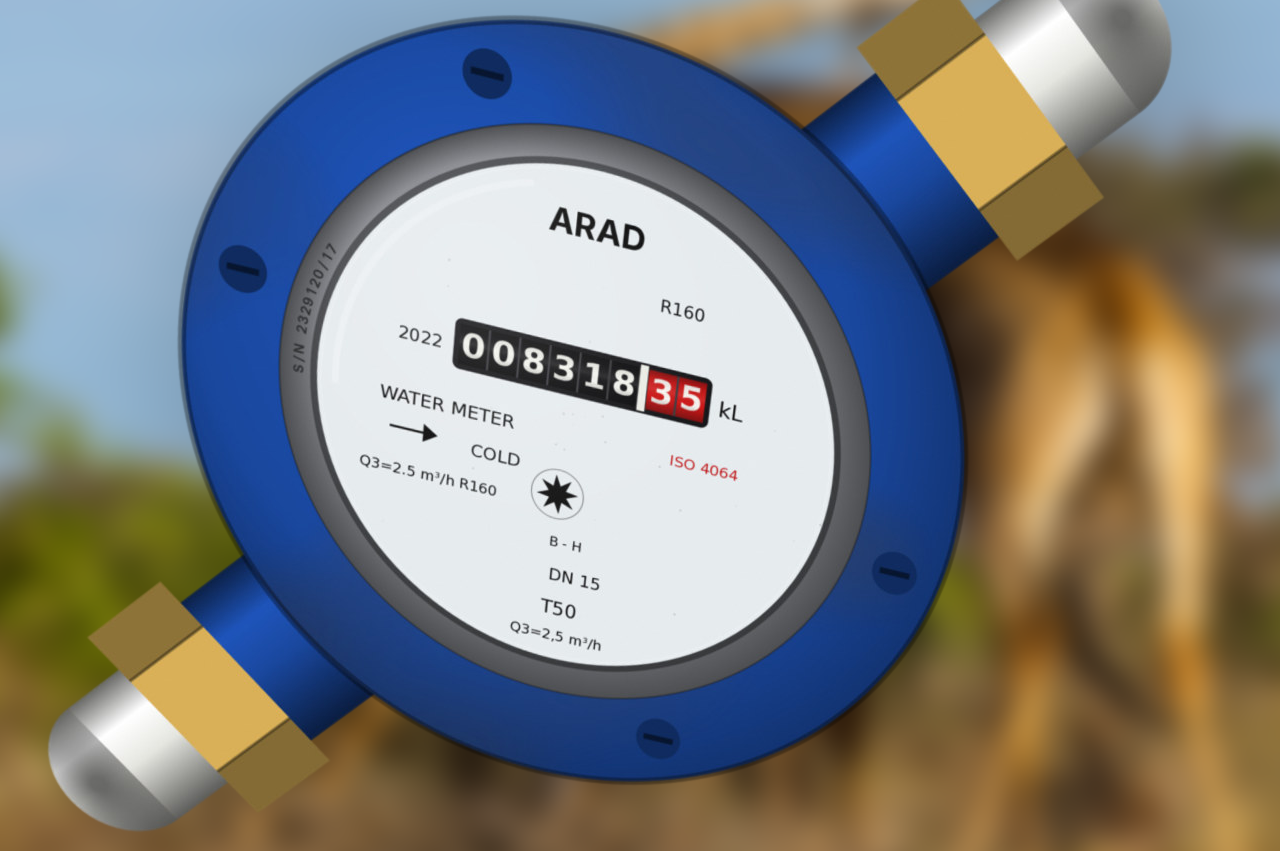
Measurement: 8318.35 kL
